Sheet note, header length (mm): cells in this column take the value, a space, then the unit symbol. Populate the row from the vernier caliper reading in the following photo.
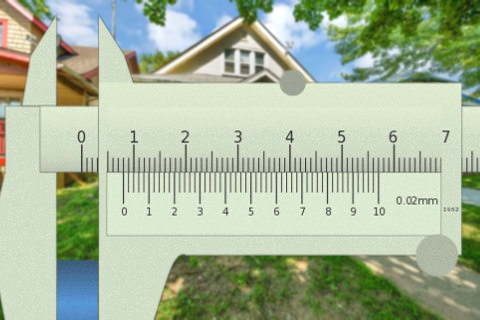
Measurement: 8.0 mm
